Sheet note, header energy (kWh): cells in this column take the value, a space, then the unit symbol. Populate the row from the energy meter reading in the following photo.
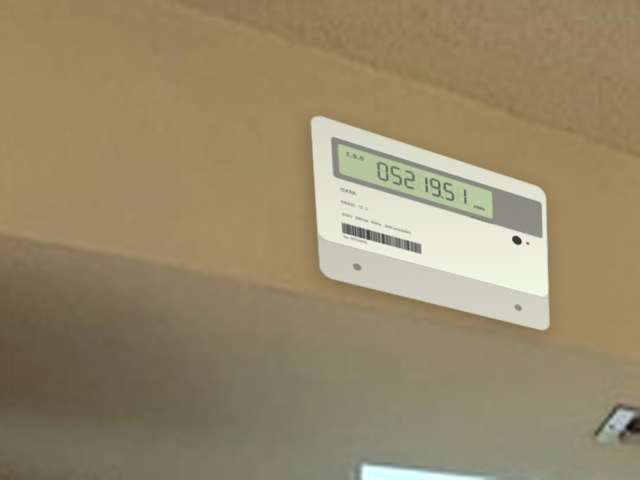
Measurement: 5219.51 kWh
